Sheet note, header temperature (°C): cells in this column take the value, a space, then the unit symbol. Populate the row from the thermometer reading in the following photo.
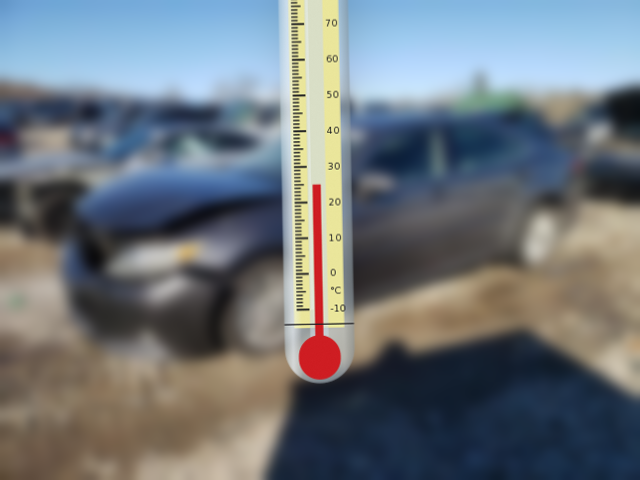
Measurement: 25 °C
